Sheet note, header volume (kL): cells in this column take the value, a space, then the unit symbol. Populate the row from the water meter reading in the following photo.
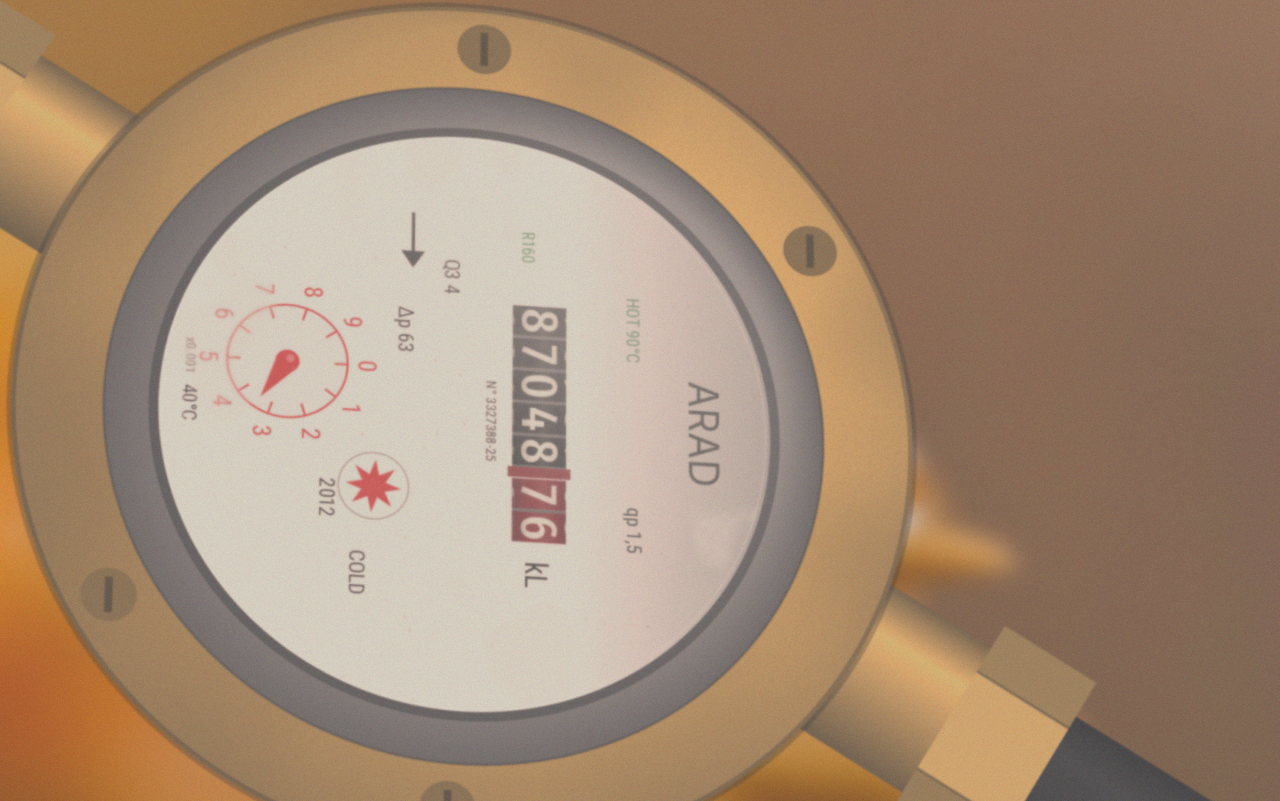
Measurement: 87048.763 kL
